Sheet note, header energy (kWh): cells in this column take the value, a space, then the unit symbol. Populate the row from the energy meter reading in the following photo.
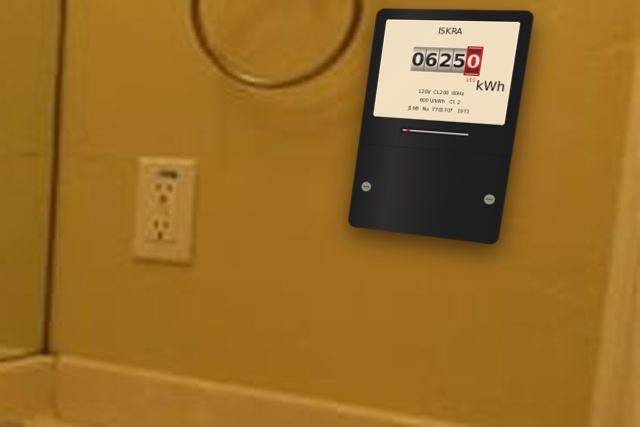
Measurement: 625.0 kWh
